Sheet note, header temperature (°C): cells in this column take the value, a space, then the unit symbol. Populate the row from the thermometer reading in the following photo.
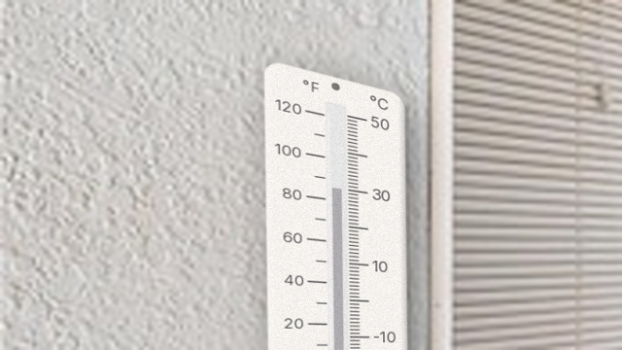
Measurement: 30 °C
